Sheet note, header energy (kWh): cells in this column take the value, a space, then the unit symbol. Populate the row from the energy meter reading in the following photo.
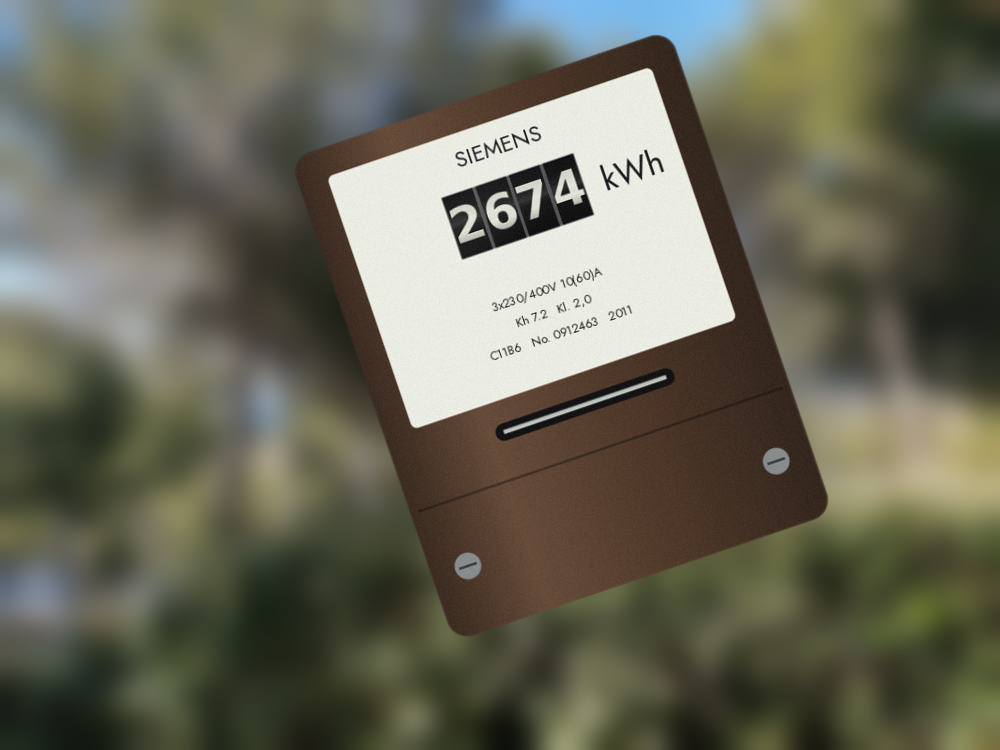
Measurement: 2674 kWh
